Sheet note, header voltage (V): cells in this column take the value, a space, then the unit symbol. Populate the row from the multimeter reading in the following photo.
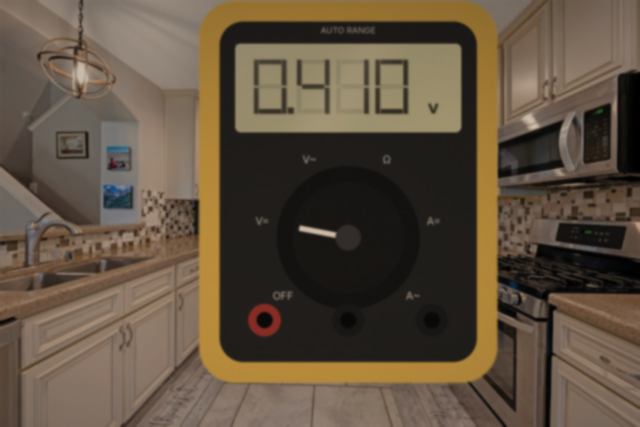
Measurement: 0.410 V
